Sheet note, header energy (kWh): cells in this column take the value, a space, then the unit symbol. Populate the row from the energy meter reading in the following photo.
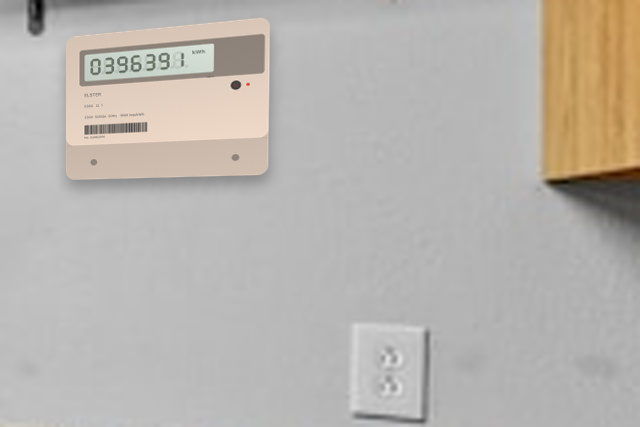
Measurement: 396391 kWh
